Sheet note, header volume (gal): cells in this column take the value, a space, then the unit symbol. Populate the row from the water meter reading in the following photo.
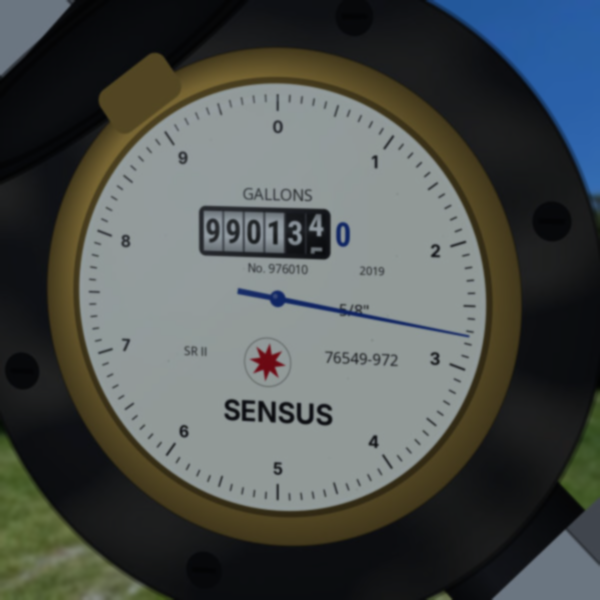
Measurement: 9901342.7 gal
